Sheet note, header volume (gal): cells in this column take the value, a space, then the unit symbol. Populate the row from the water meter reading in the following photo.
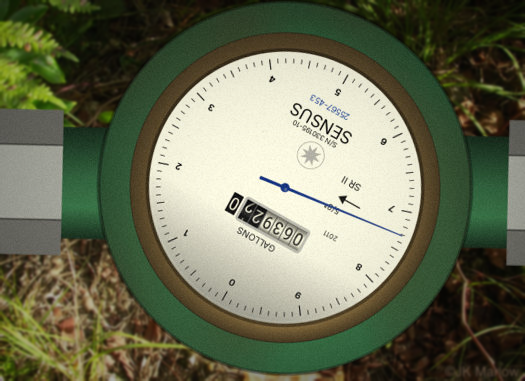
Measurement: 639217.3 gal
